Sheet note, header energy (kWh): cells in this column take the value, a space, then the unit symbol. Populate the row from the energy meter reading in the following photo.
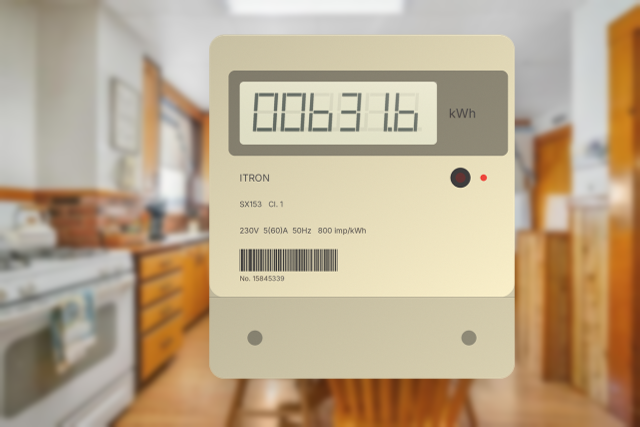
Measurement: 631.6 kWh
